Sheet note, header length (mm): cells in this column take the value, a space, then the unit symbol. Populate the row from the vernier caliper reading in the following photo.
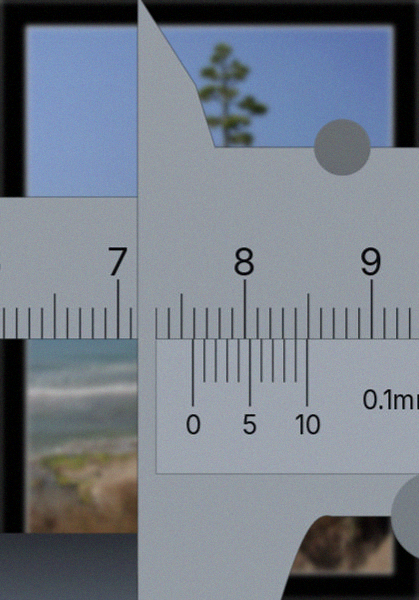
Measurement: 75.9 mm
